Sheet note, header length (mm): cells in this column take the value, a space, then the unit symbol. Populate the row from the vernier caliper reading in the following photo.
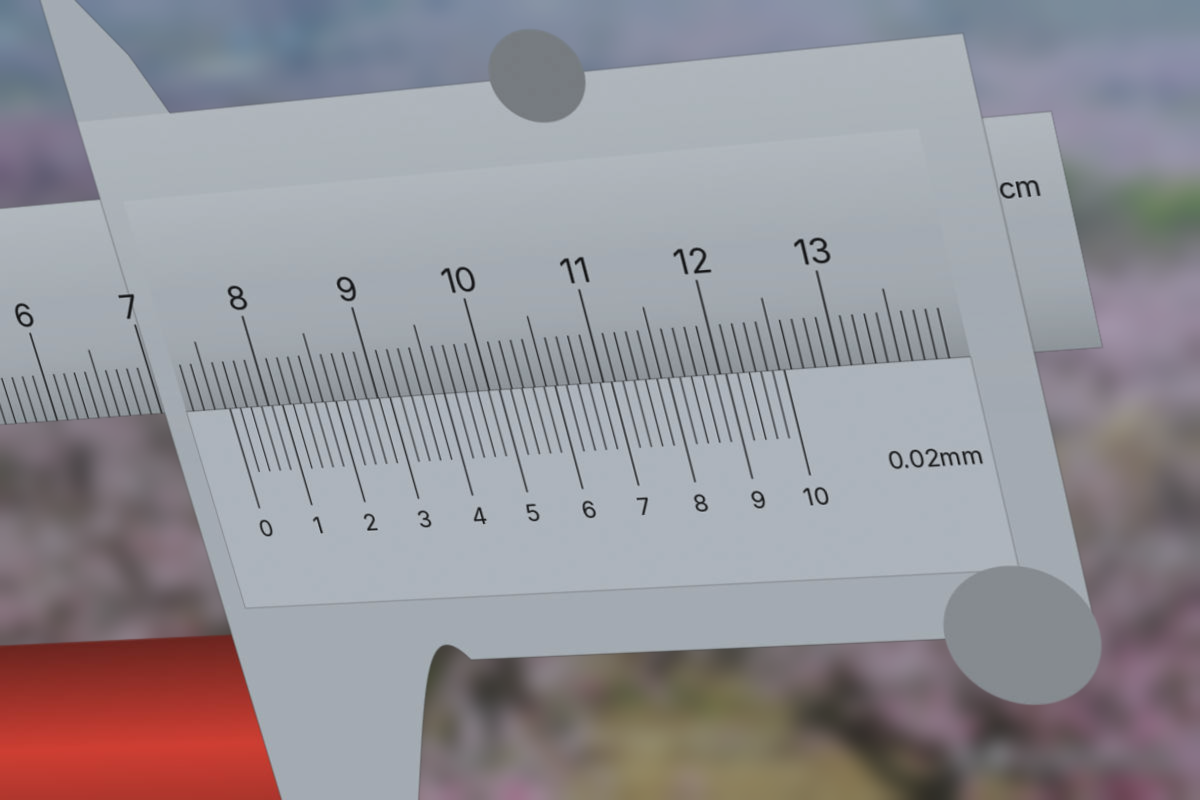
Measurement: 76.4 mm
